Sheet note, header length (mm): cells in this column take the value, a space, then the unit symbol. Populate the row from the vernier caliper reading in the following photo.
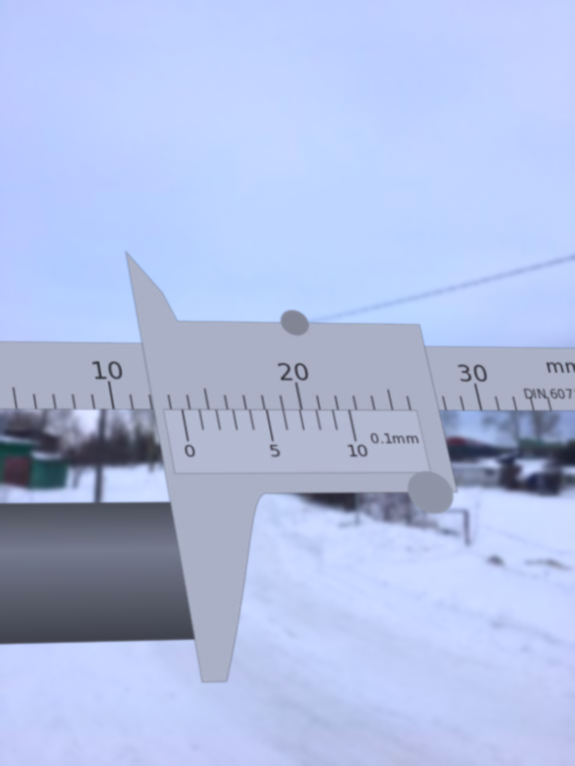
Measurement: 13.6 mm
